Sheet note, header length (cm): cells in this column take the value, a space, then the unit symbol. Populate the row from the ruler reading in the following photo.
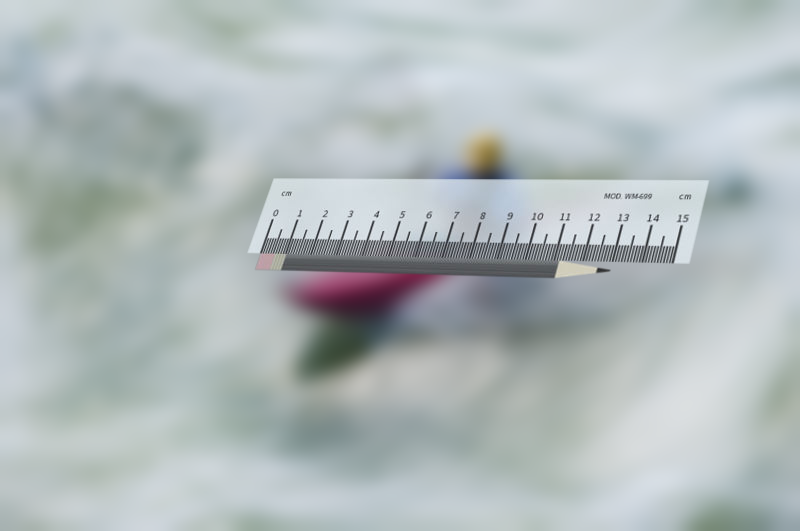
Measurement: 13 cm
